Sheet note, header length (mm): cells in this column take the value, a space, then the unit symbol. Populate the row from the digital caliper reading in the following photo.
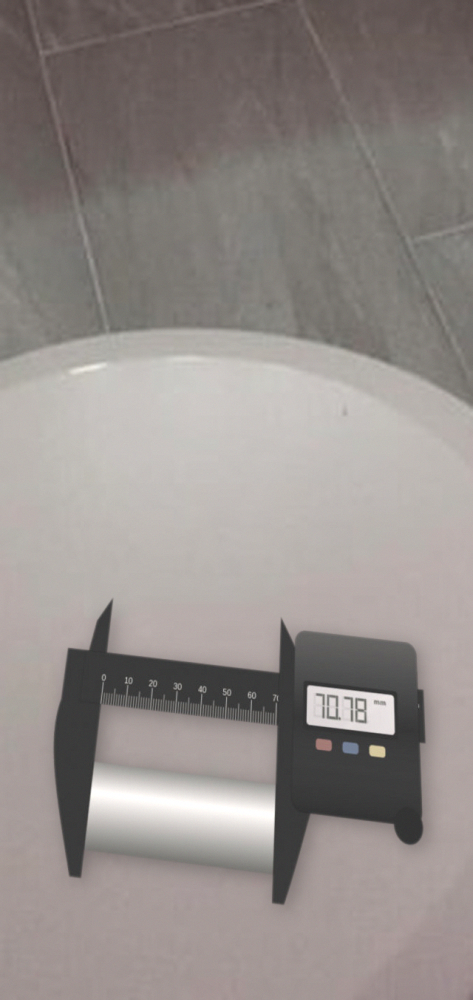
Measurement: 70.78 mm
